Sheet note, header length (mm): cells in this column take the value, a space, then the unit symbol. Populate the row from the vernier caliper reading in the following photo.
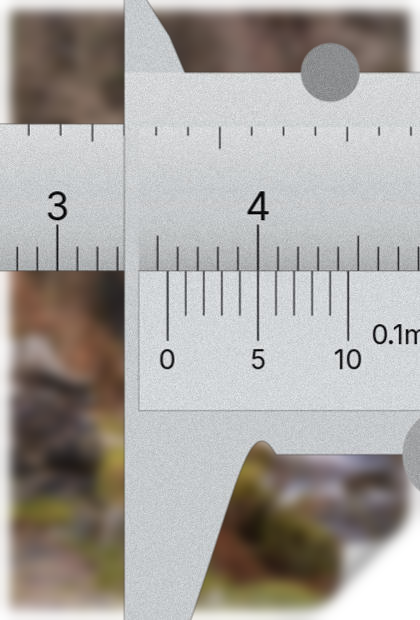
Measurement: 35.5 mm
